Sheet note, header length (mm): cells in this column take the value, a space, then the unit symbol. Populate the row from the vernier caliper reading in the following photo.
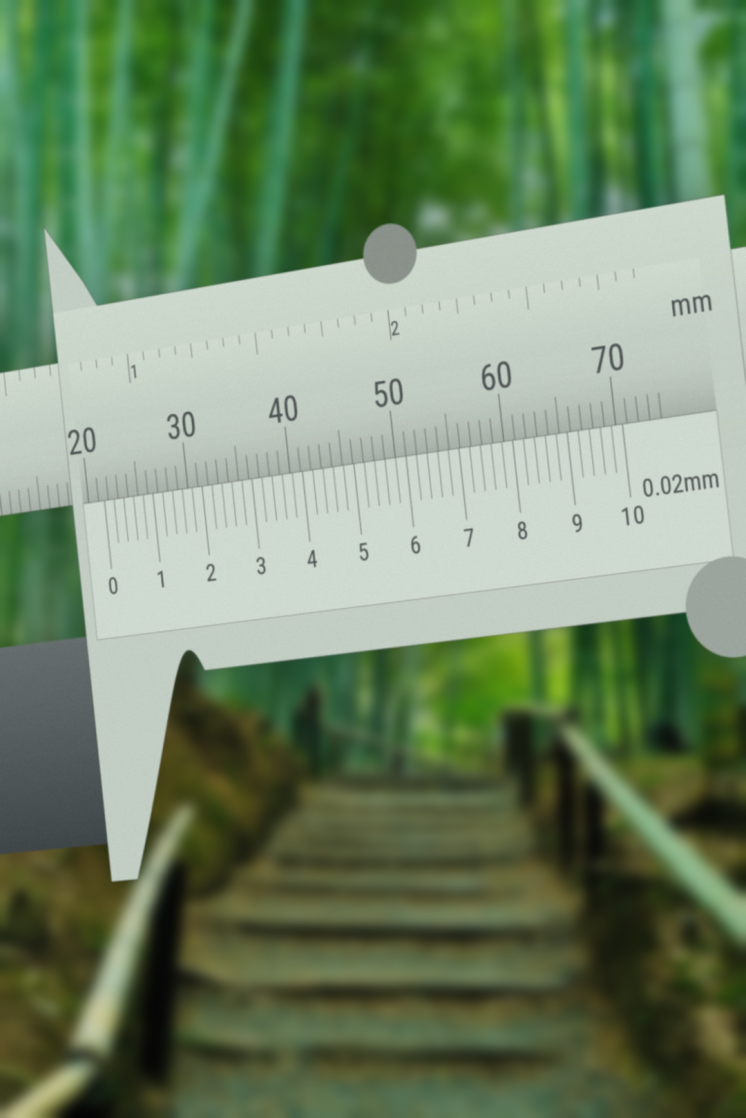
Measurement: 21.6 mm
